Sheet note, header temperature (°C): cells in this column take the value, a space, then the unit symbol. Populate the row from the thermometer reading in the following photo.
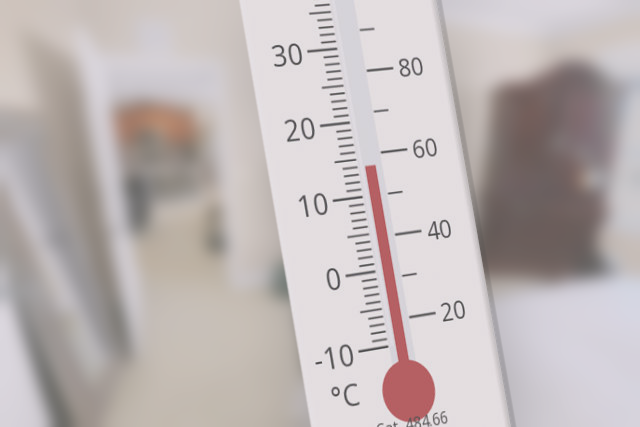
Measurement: 14 °C
